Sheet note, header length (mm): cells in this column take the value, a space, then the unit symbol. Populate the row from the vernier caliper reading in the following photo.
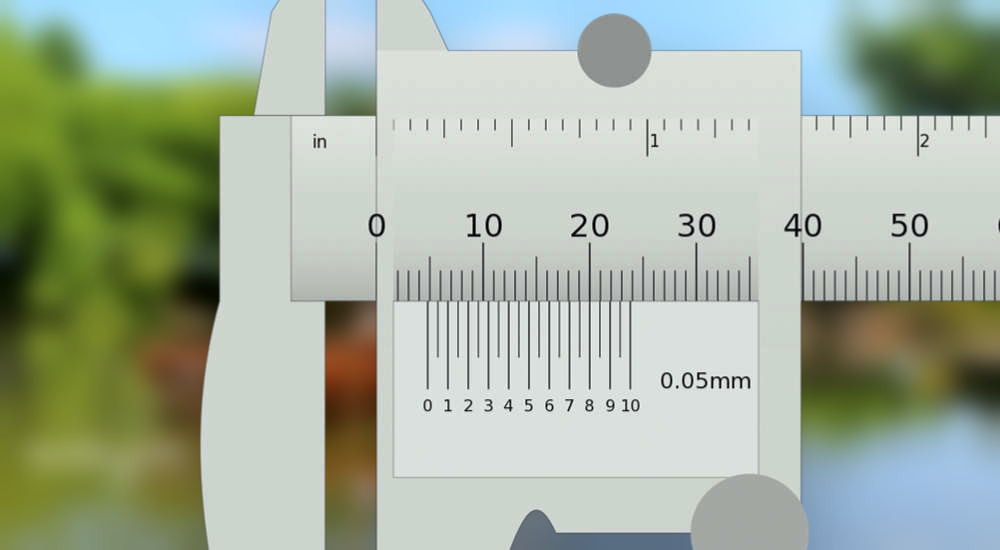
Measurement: 4.8 mm
